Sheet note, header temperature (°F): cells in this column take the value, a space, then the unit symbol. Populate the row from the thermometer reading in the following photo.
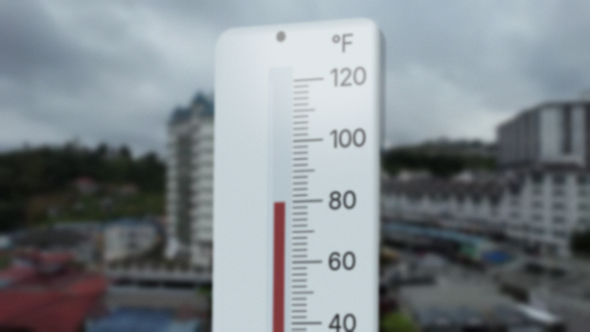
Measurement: 80 °F
